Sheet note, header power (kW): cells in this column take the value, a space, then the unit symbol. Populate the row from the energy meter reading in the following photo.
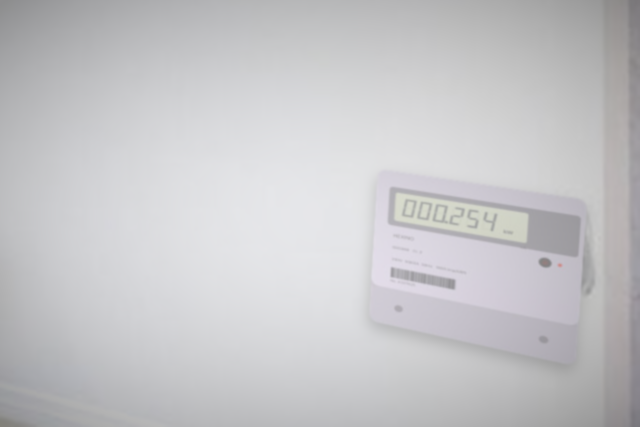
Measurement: 0.254 kW
